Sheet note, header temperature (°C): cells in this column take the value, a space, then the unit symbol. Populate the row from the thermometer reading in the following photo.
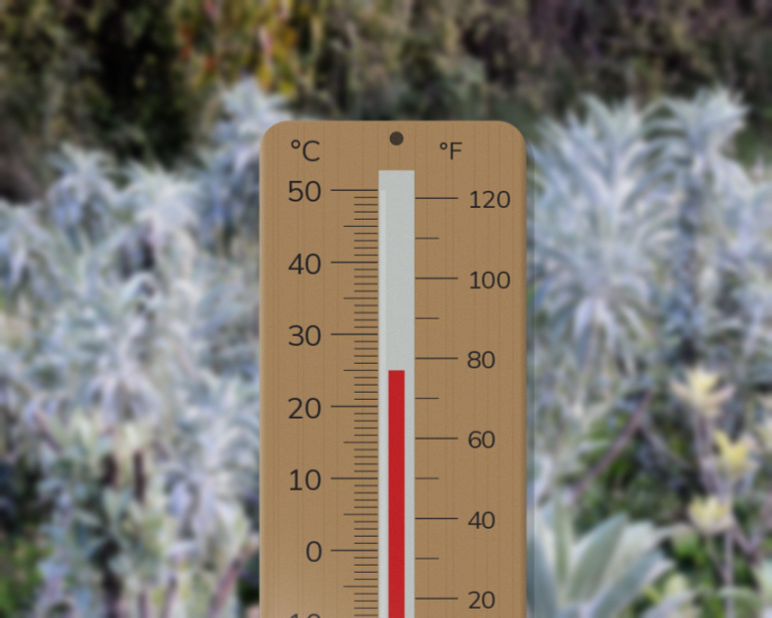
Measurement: 25 °C
